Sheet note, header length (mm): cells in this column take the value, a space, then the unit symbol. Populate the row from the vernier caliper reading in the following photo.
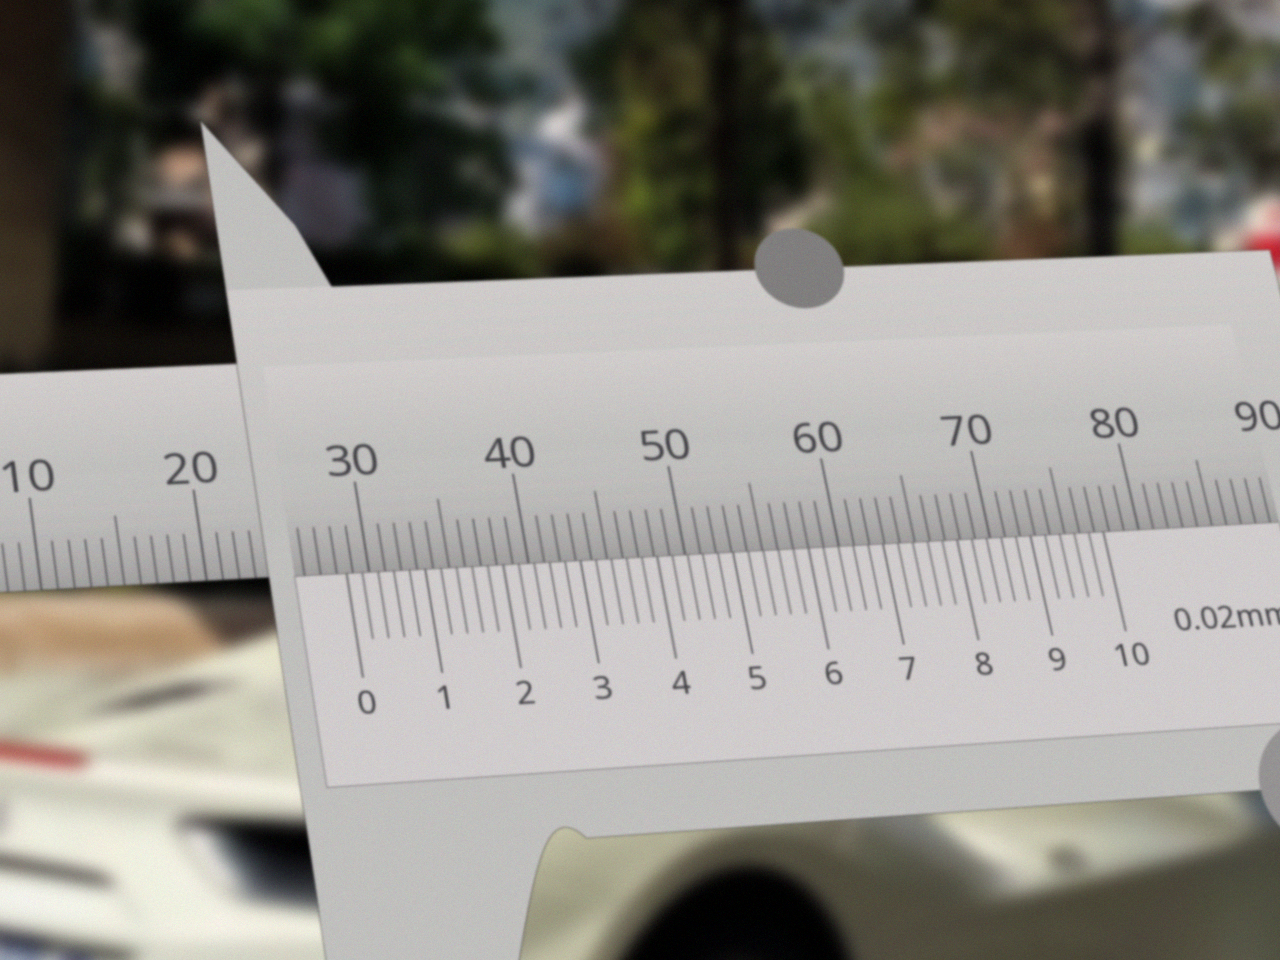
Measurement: 28.6 mm
